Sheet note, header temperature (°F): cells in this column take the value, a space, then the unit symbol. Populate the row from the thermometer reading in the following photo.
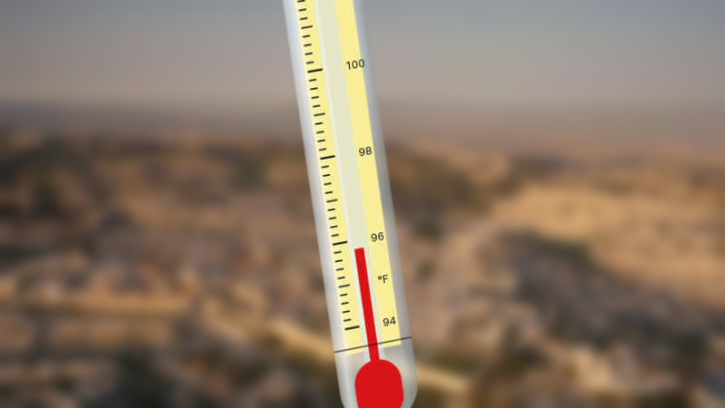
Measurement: 95.8 °F
